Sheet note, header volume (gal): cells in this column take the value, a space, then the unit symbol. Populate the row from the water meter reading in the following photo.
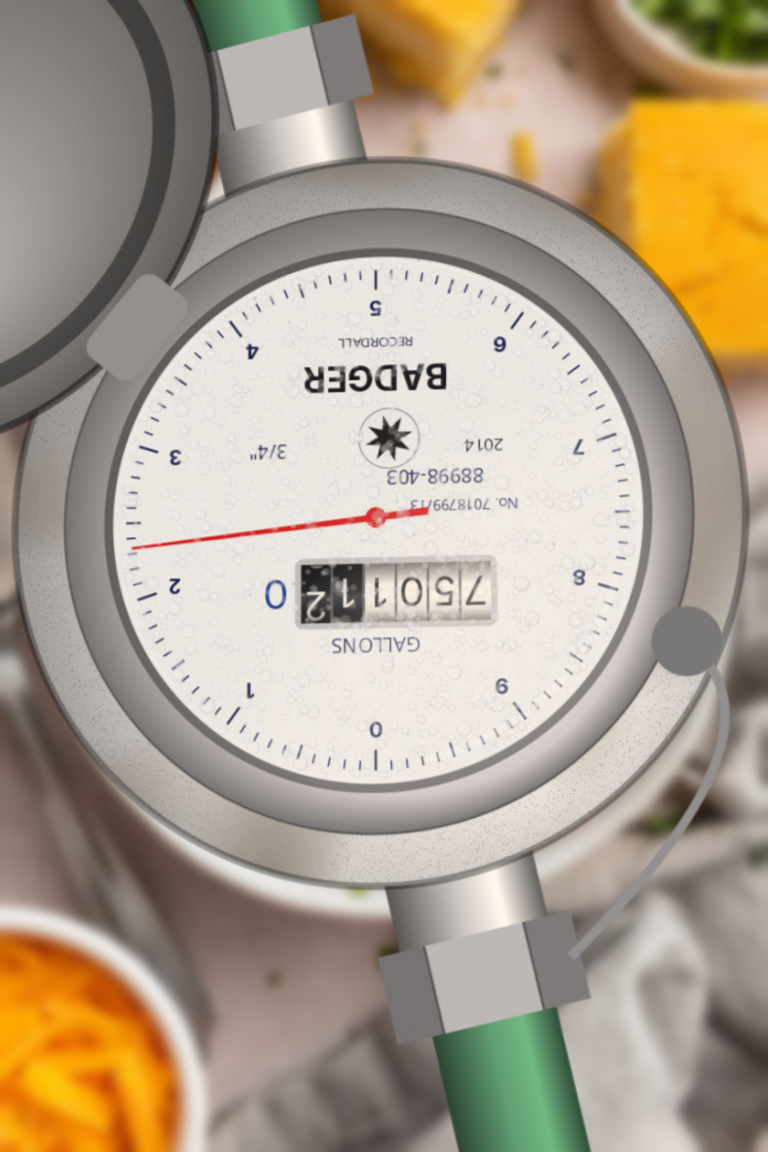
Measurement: 7501122.3 gal
